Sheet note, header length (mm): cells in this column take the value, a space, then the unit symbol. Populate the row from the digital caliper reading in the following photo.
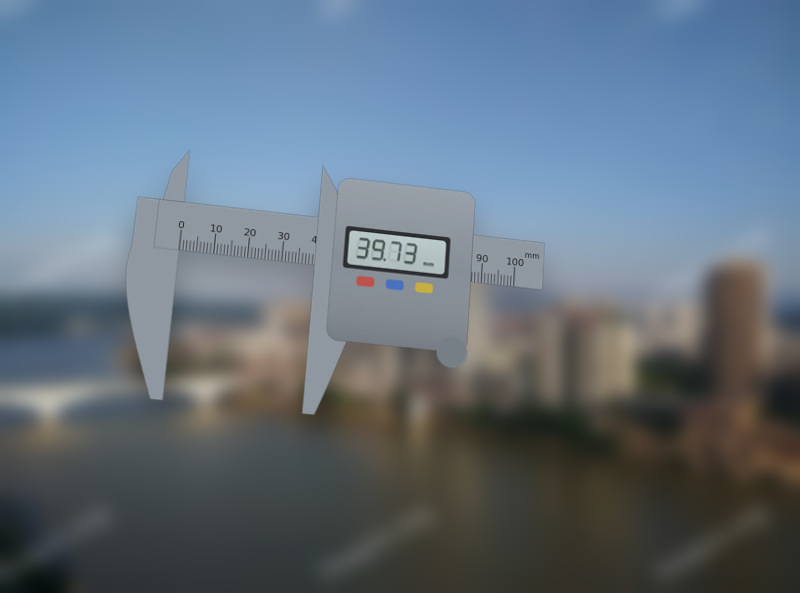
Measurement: 39.73 mm
